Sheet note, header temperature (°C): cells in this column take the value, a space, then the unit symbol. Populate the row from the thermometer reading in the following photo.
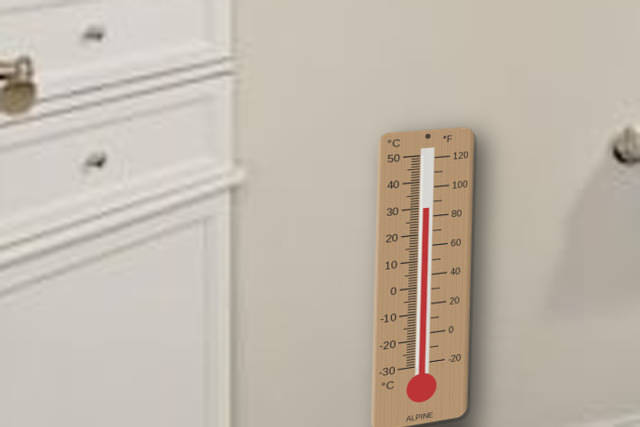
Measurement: 30 °C
